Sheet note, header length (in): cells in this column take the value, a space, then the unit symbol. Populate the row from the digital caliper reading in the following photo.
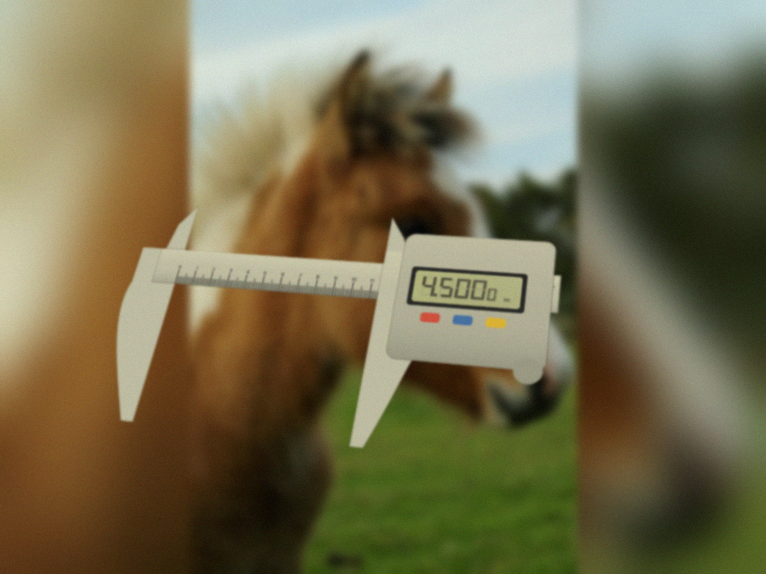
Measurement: 4.5000 in
